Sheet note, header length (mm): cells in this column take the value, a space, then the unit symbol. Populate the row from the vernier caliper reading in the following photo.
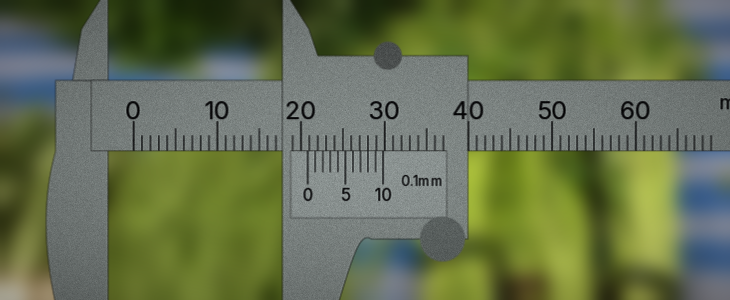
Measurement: 20.8 mm
